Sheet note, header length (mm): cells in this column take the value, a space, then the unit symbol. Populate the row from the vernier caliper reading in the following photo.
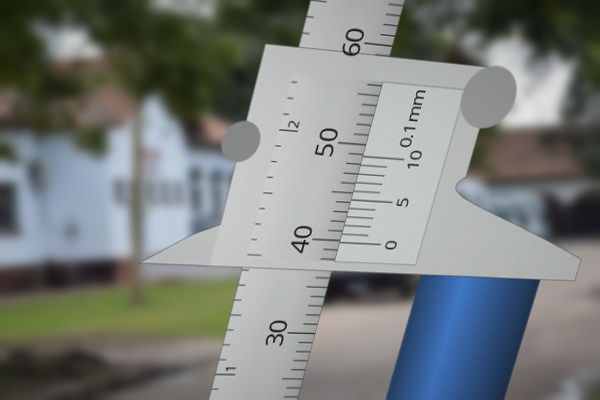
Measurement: 39.8 mm
